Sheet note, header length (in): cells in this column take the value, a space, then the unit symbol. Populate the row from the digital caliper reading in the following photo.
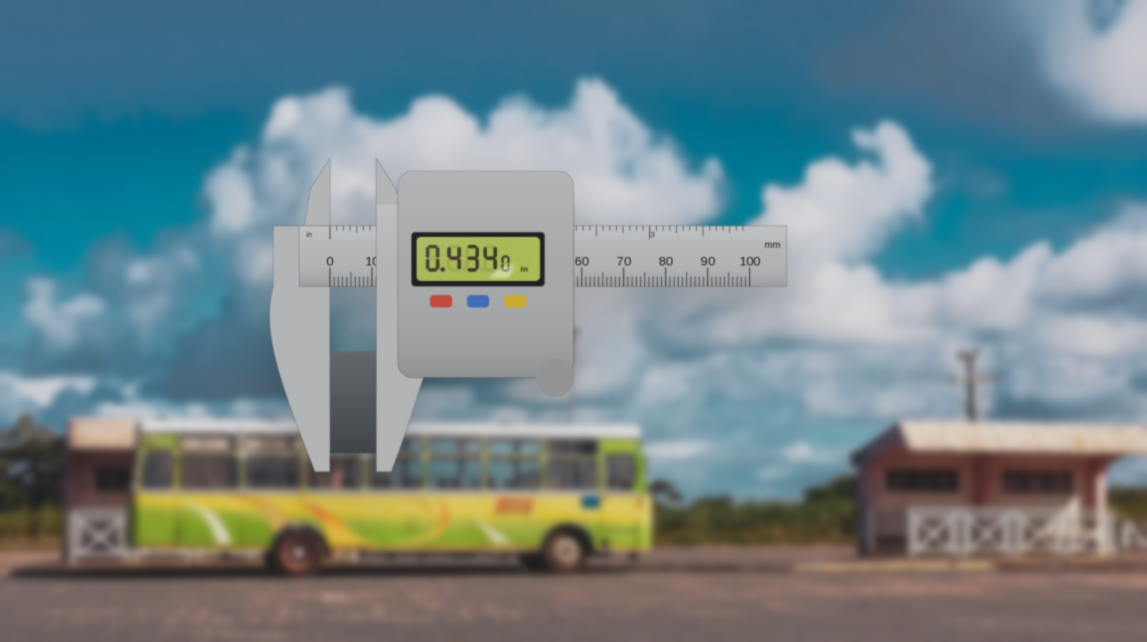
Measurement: 0.4340 in
